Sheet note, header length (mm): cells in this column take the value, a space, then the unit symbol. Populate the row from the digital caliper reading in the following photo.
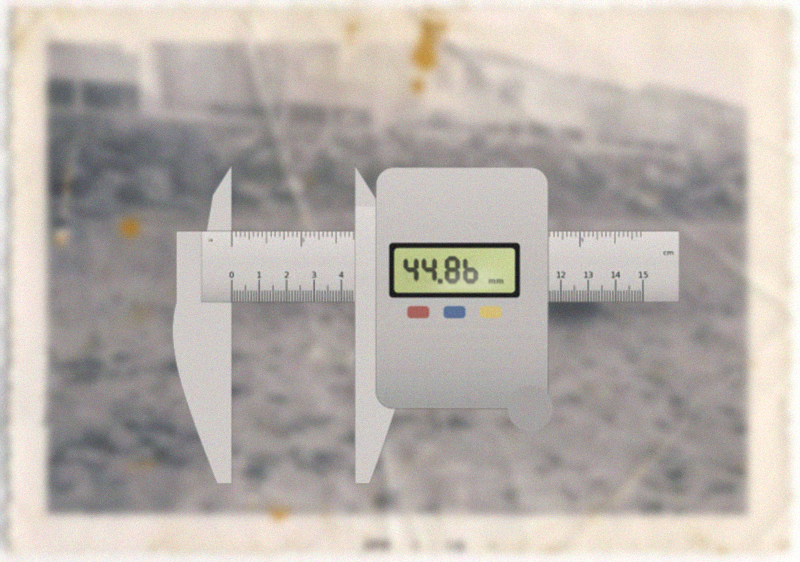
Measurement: 44.86 mm
